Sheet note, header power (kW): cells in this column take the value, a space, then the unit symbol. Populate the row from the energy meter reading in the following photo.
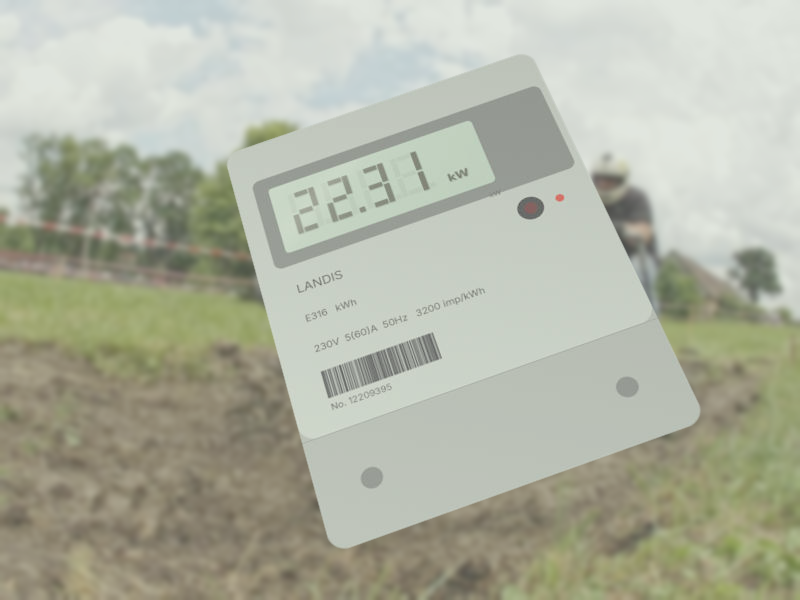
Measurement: 22.31 kW
